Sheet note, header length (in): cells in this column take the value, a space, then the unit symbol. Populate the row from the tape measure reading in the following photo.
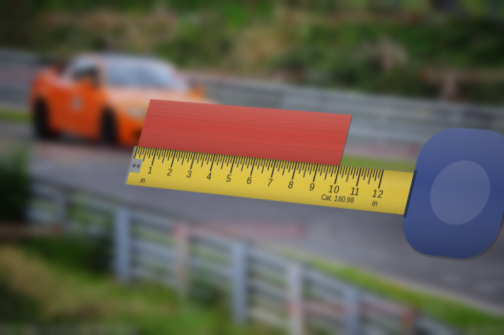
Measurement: 10 in
